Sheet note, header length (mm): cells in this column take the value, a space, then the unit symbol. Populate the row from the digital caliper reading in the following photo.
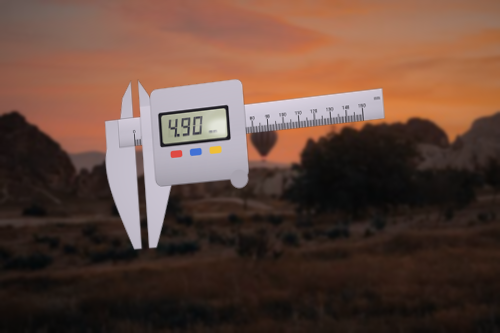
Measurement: 4.90 mm
